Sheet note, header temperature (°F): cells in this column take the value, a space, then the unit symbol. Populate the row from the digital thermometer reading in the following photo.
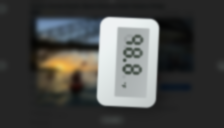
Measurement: 98.8 °F
